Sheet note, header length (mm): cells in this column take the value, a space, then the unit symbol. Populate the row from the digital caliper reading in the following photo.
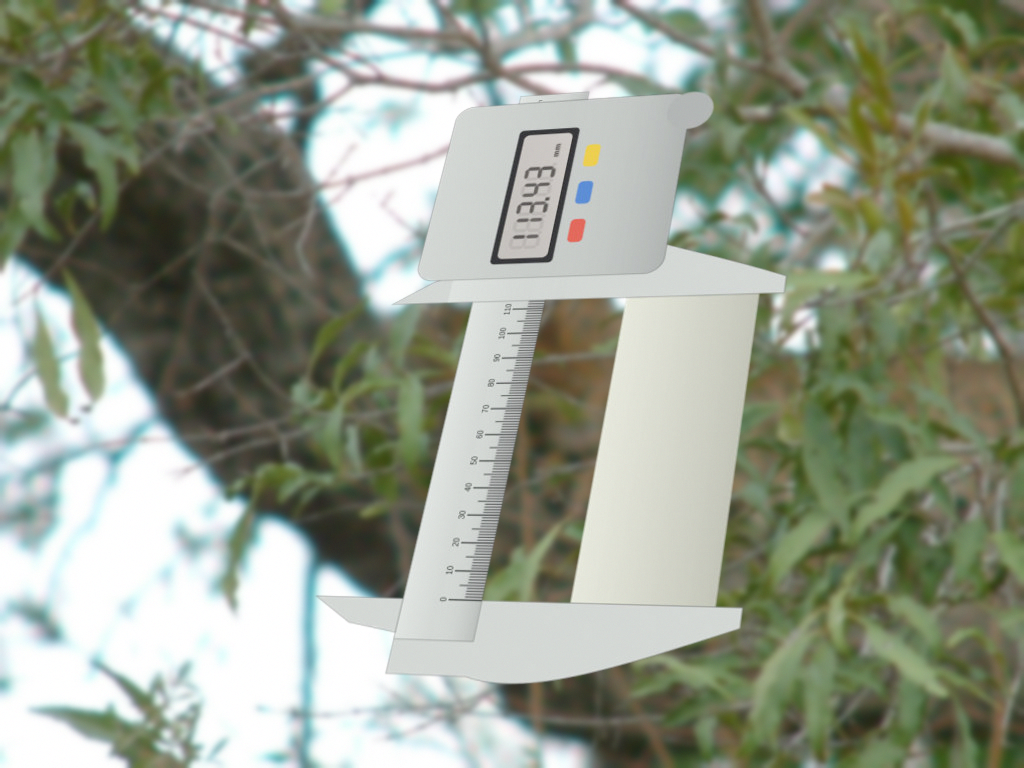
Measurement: 113.43 mm
